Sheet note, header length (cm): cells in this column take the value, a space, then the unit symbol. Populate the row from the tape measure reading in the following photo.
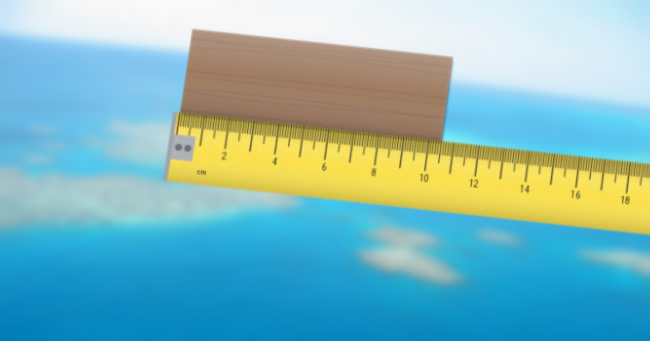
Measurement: 10.5 cm
